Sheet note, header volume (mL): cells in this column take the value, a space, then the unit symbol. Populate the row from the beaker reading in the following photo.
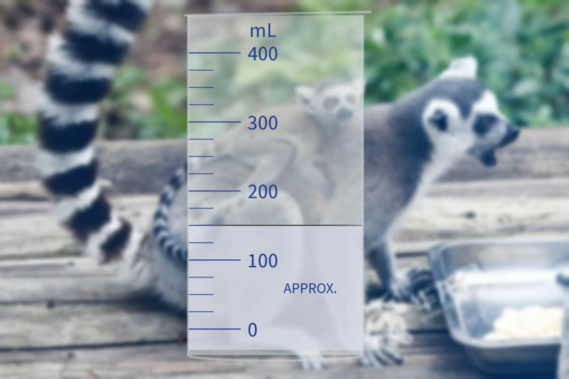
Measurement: 150 mL
